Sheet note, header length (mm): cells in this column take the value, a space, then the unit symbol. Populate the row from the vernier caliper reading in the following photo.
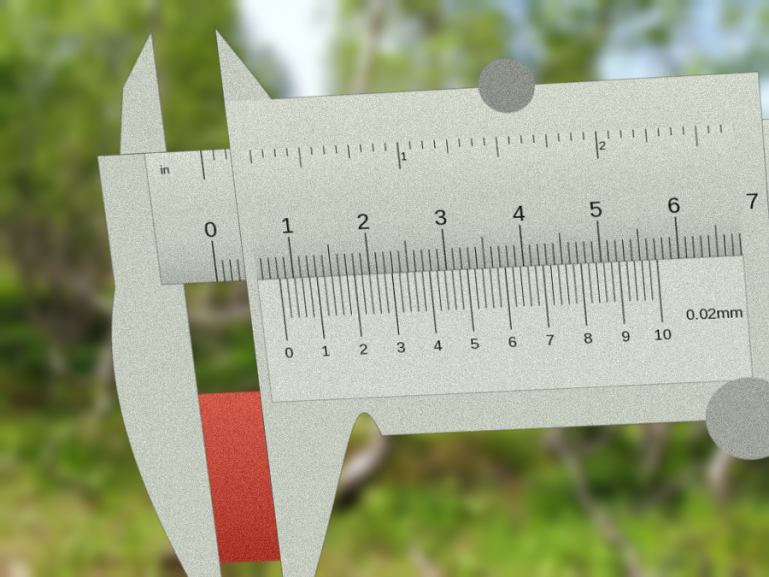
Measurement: 8.2 mm
